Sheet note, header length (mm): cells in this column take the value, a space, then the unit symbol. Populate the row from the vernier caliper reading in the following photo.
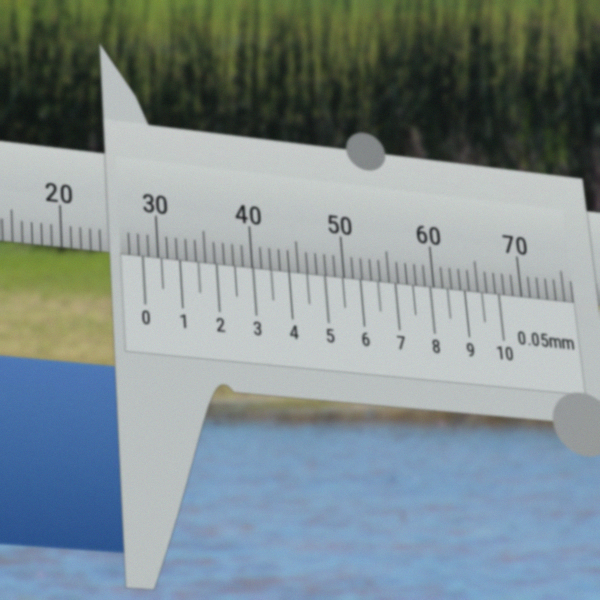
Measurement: 28.4 mm
